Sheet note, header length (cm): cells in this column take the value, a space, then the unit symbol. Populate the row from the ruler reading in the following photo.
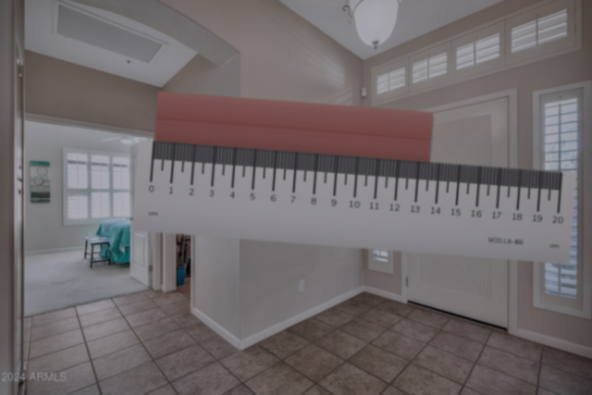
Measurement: 13.5 cm
